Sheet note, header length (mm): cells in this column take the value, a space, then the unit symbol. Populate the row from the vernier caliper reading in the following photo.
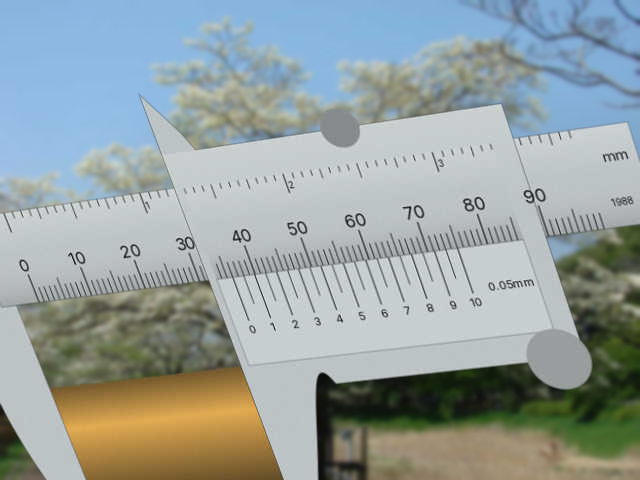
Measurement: 36.0 mm
